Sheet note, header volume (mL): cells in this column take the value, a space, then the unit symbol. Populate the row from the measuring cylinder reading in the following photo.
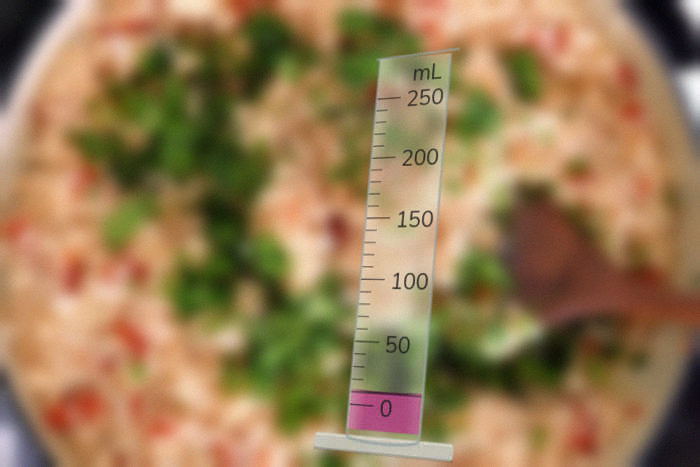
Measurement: 10 mL
